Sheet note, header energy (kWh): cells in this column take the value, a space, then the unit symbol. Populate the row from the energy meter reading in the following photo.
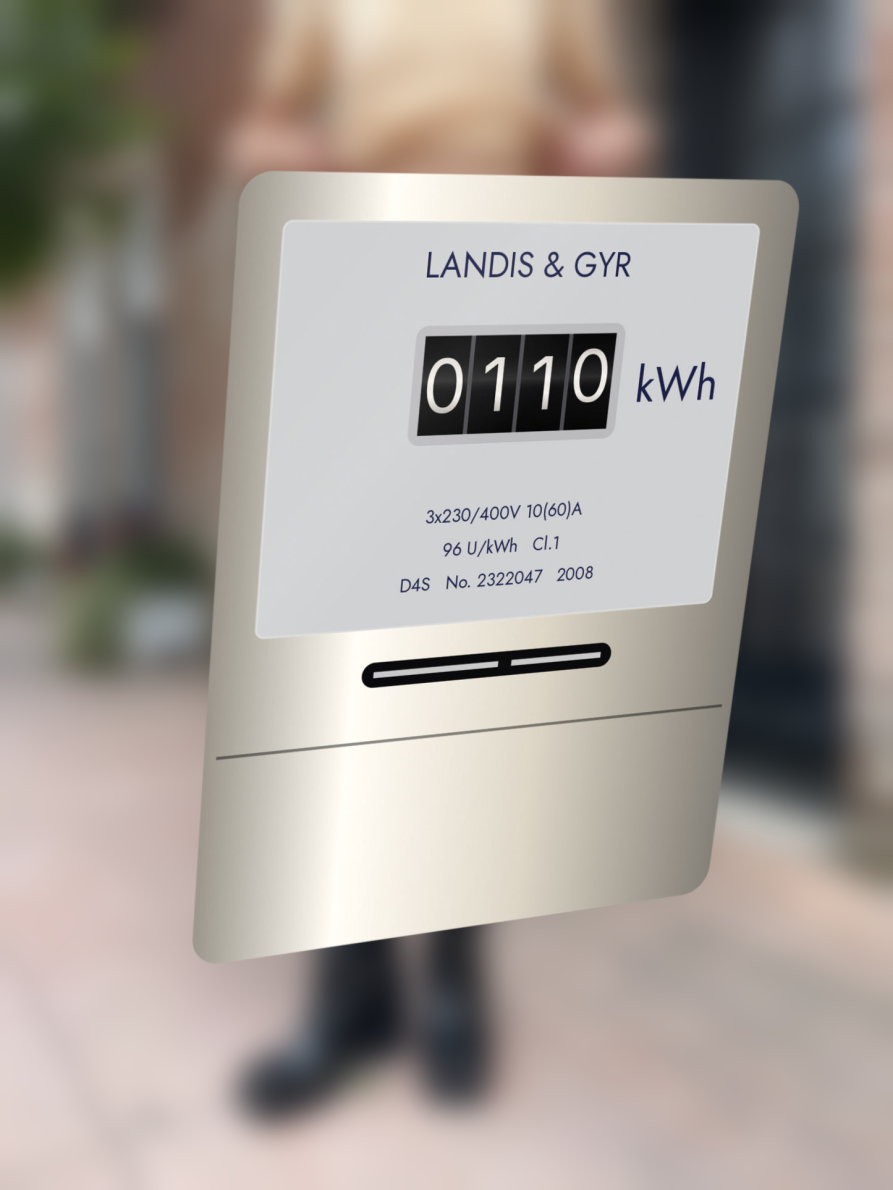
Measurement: 110 kWh
